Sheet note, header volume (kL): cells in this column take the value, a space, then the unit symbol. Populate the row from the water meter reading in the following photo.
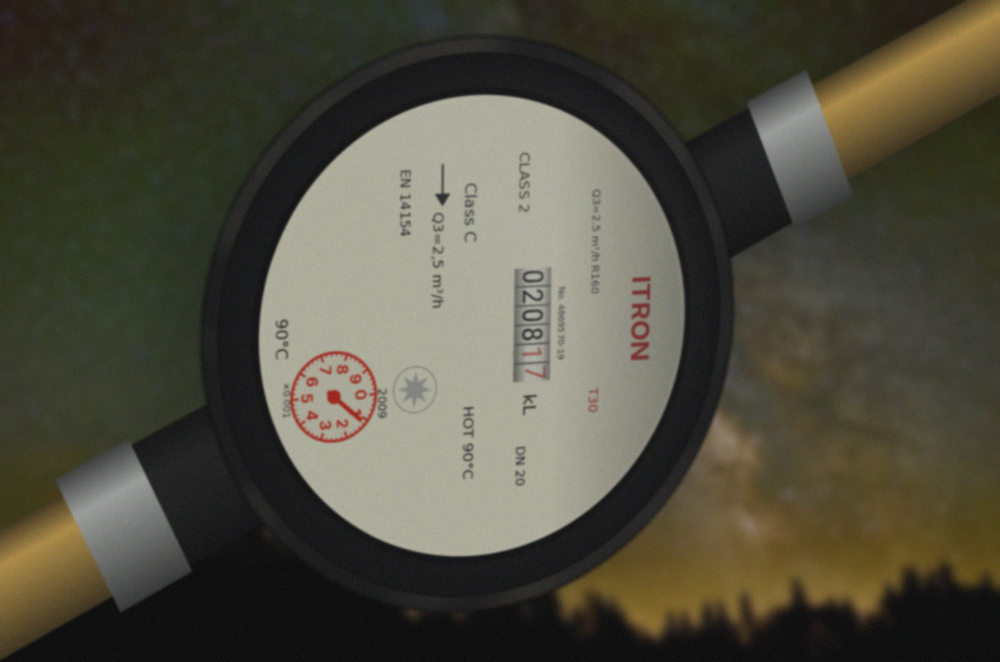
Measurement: 208.171 kL
